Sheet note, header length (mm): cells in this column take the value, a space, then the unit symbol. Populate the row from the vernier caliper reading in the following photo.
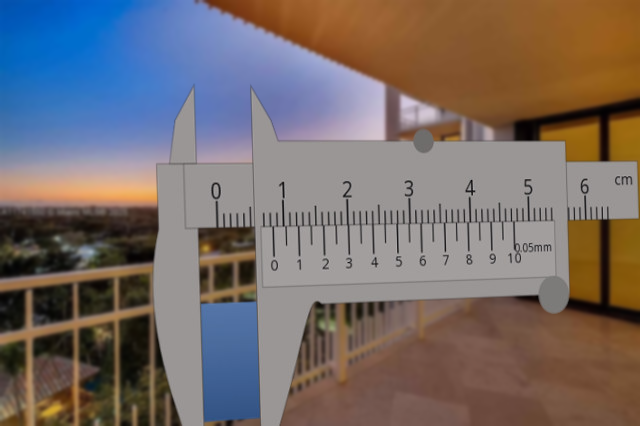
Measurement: 8.4 mm
